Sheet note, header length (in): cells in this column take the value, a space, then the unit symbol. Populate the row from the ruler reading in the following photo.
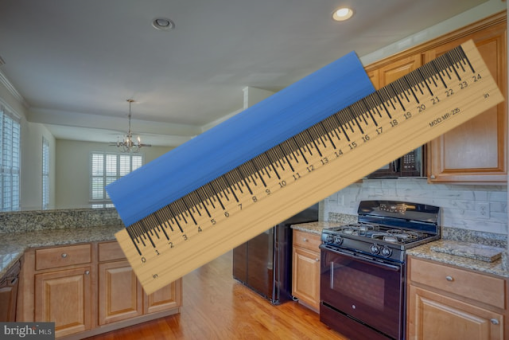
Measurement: 18 in
